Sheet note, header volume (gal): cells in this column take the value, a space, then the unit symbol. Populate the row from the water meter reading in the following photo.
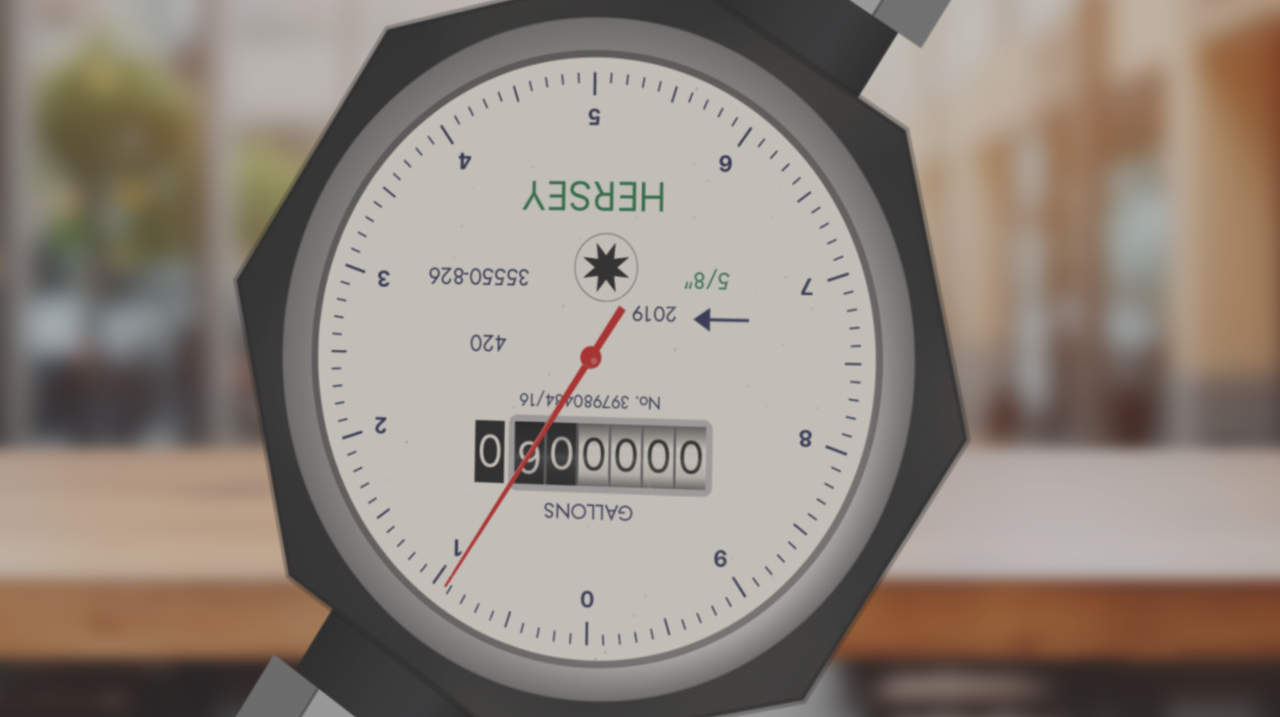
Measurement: 60.9 gal
